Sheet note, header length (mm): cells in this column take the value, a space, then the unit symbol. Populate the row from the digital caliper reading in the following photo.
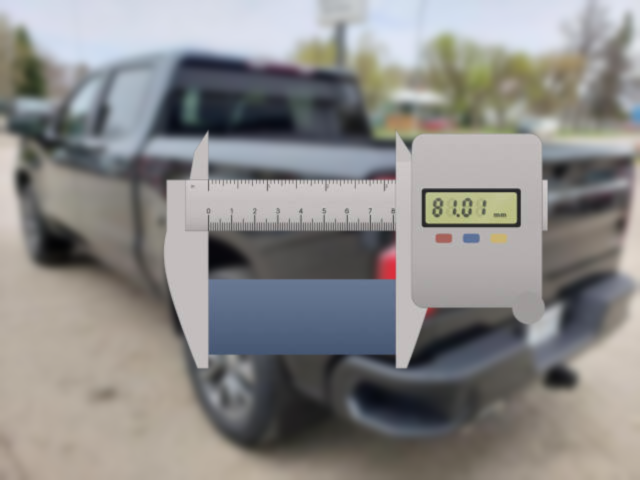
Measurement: 81.01 mm
